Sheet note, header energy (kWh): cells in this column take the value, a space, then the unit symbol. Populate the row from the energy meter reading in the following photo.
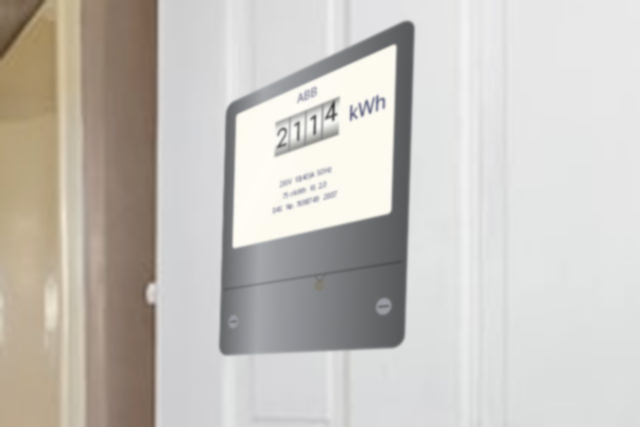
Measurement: 2114 kWh
